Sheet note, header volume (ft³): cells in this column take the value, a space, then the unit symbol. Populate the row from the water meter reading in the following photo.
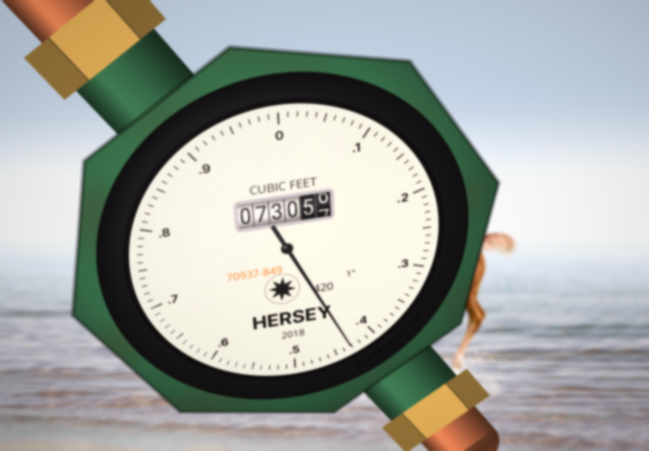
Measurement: 73056.43 ft³
